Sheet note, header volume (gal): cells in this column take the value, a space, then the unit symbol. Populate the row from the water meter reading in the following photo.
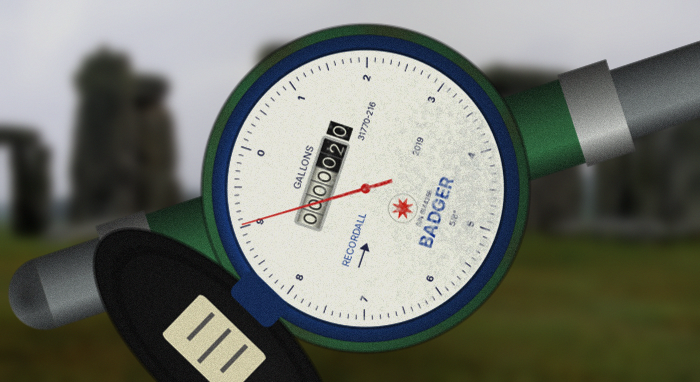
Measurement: 19.0 gal
